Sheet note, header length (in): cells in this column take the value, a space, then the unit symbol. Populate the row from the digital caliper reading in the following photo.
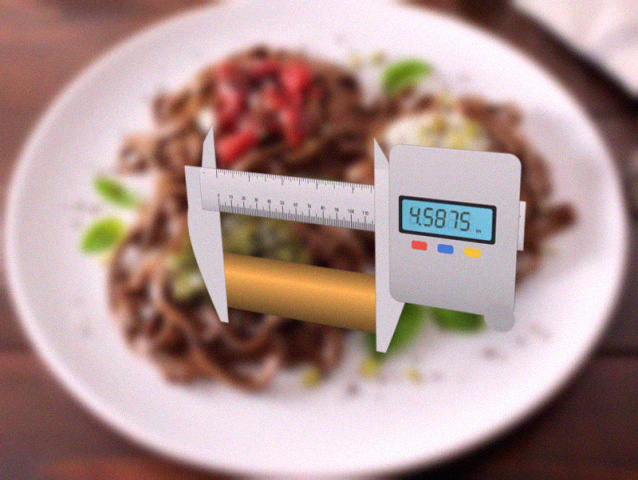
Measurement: 4.5875 in
